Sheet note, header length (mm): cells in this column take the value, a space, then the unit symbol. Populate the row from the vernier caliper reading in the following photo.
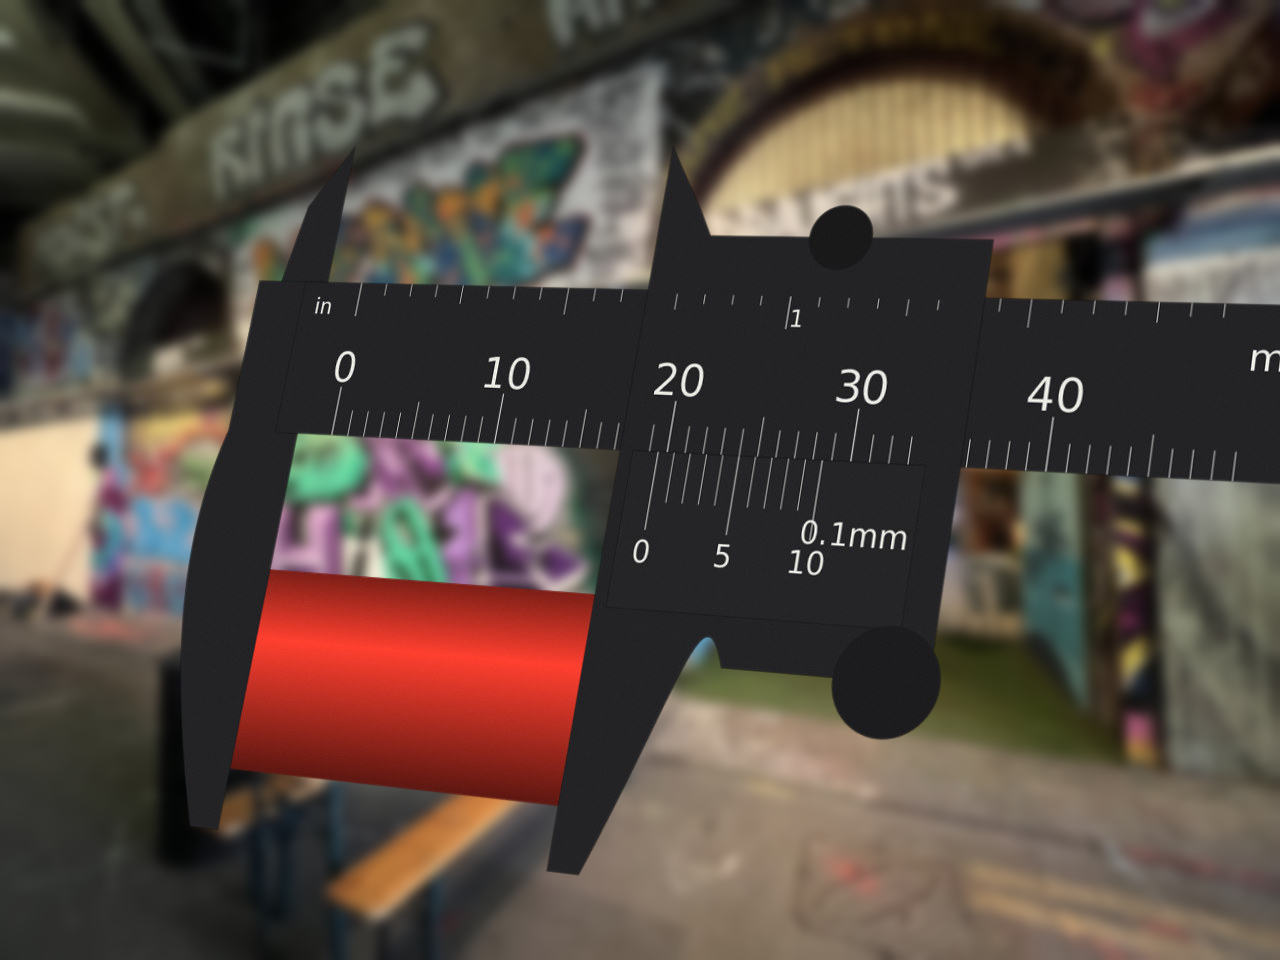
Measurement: 19.5 mm
